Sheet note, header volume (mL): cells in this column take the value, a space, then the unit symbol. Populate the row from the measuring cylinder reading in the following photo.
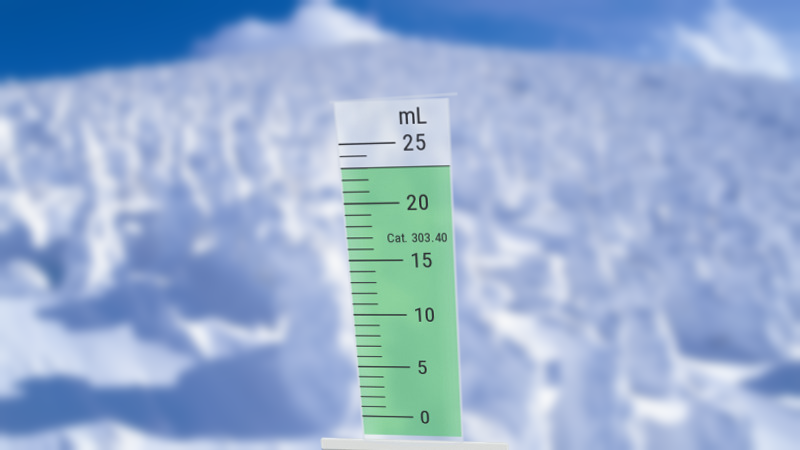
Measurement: 23 mL
